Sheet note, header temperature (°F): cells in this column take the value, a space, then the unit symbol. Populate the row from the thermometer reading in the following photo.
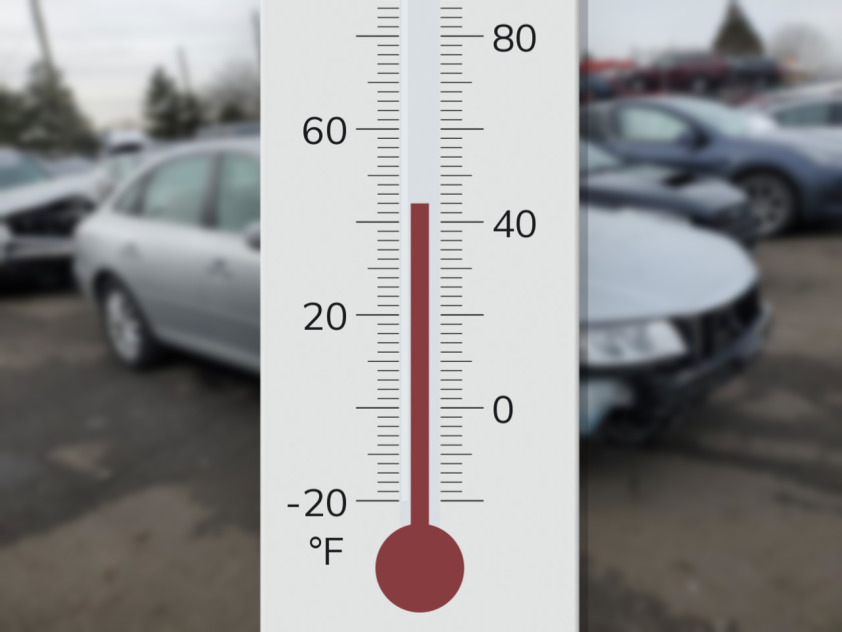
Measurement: 44 °F
